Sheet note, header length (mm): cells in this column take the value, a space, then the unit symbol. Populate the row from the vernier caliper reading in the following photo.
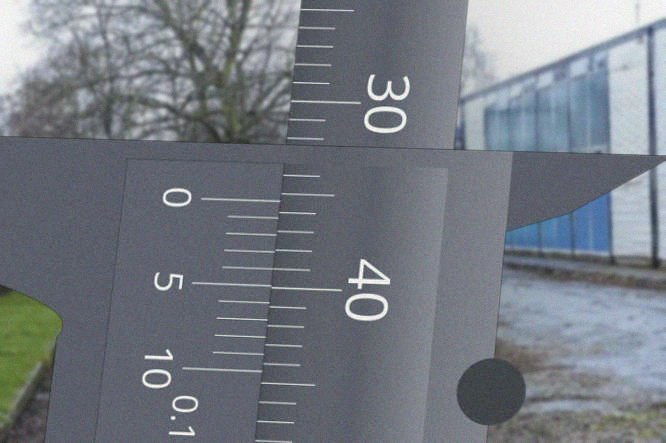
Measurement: 35.4 mm
